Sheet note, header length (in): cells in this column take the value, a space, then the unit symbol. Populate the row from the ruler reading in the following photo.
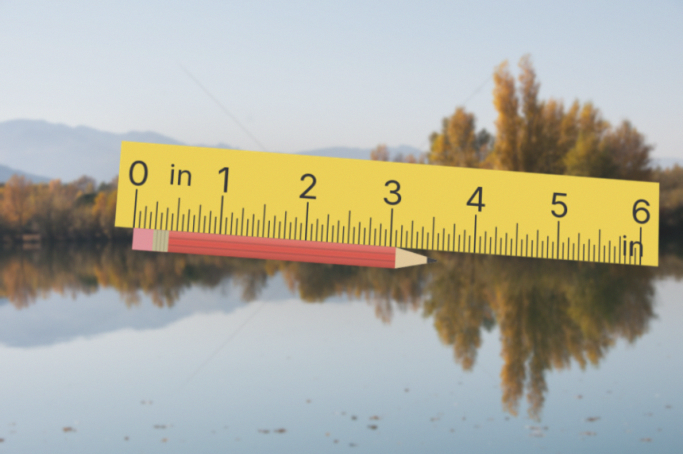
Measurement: 3.5625 in
